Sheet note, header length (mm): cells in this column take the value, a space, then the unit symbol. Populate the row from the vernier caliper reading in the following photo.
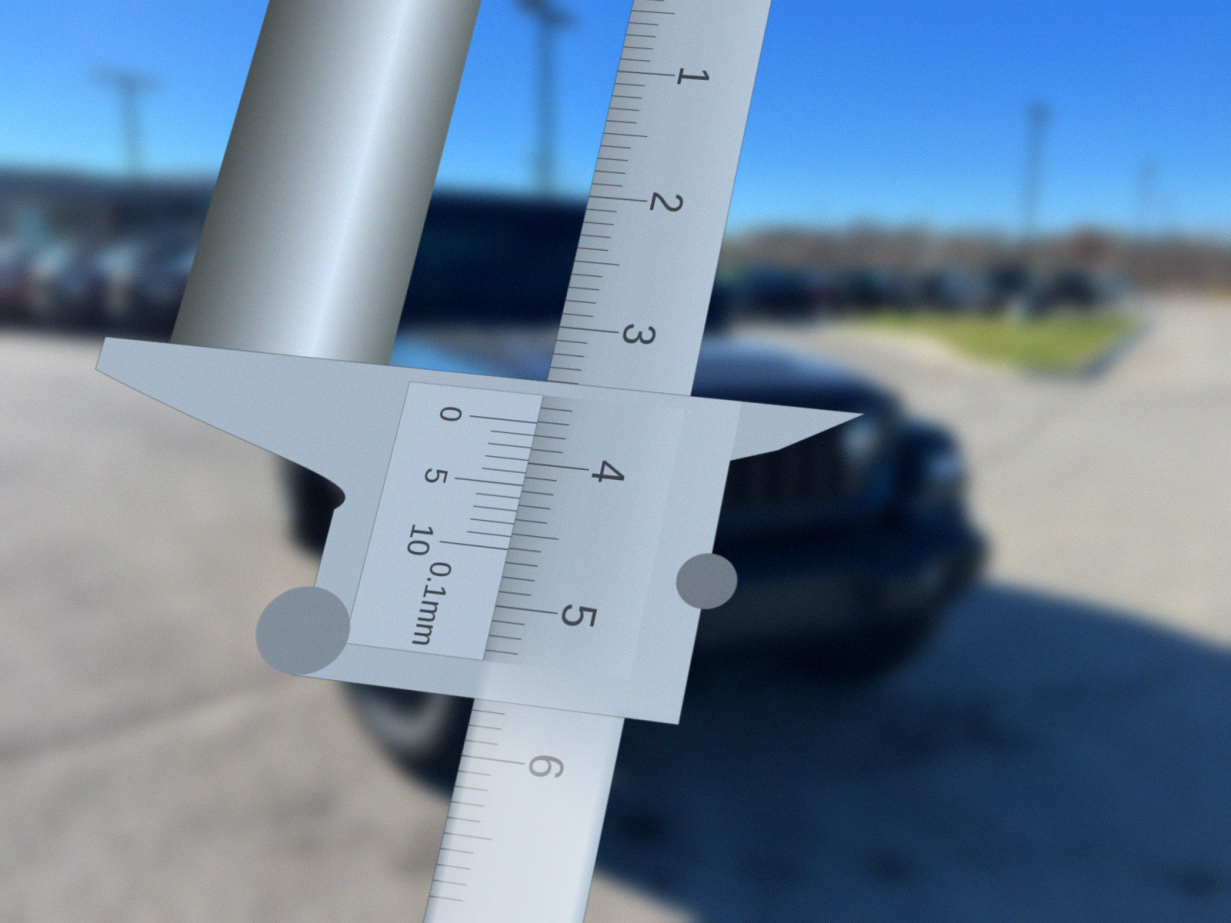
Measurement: 37.1 mm
